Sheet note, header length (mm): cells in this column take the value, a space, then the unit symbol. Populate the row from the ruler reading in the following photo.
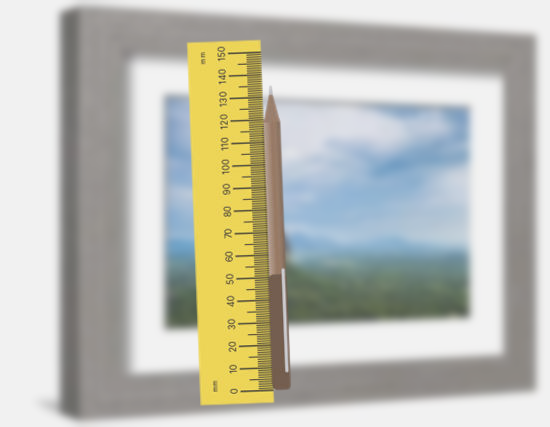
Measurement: 135 mm
